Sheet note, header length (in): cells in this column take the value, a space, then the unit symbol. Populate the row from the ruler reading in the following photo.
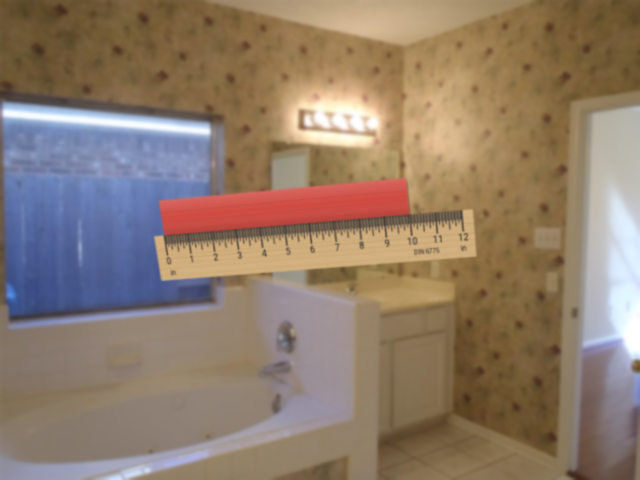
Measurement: 10 in
